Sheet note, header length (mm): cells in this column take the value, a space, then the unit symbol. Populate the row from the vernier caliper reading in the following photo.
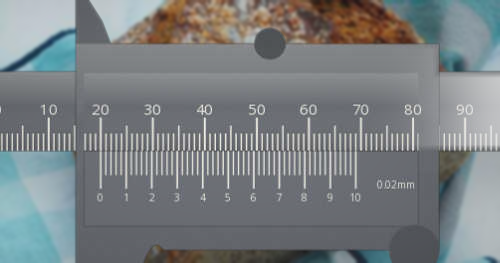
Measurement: 20.0 mm
